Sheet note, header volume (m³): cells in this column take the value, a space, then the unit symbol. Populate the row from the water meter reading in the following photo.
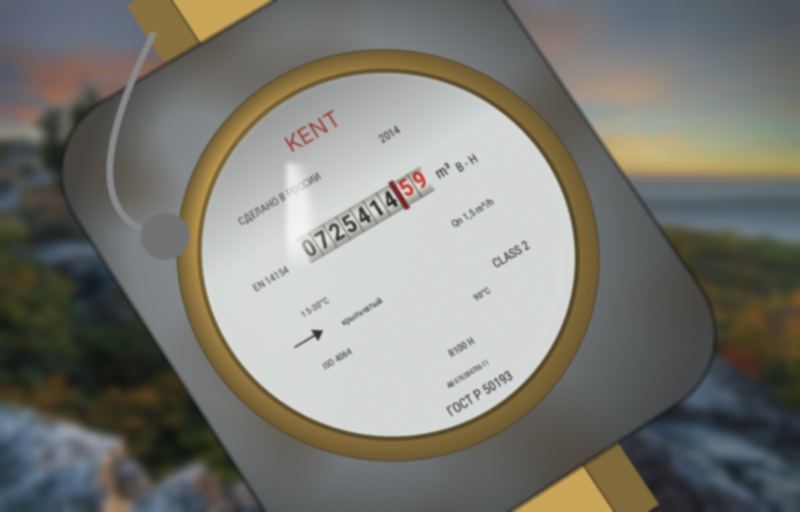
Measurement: 725414.59 m³
